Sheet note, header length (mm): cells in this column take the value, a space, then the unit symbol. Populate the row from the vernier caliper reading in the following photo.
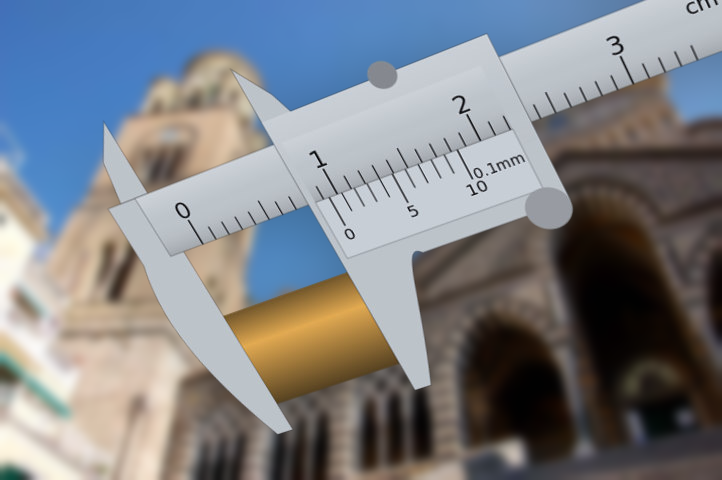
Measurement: 9.4 mm
